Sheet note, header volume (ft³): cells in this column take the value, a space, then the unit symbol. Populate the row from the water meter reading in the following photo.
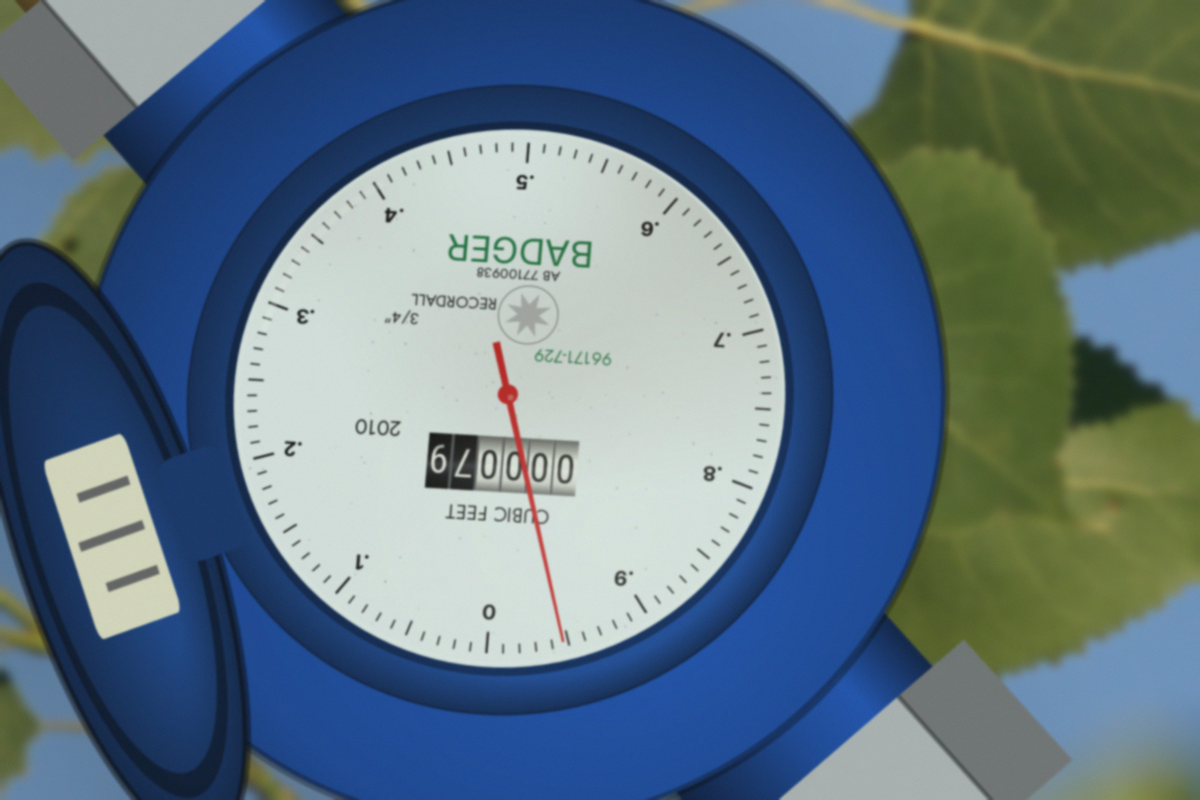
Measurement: 78.95 ft³
